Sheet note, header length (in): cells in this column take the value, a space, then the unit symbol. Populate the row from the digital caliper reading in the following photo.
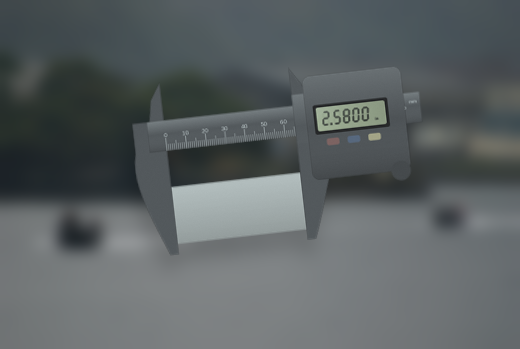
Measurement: 2.5800 in
